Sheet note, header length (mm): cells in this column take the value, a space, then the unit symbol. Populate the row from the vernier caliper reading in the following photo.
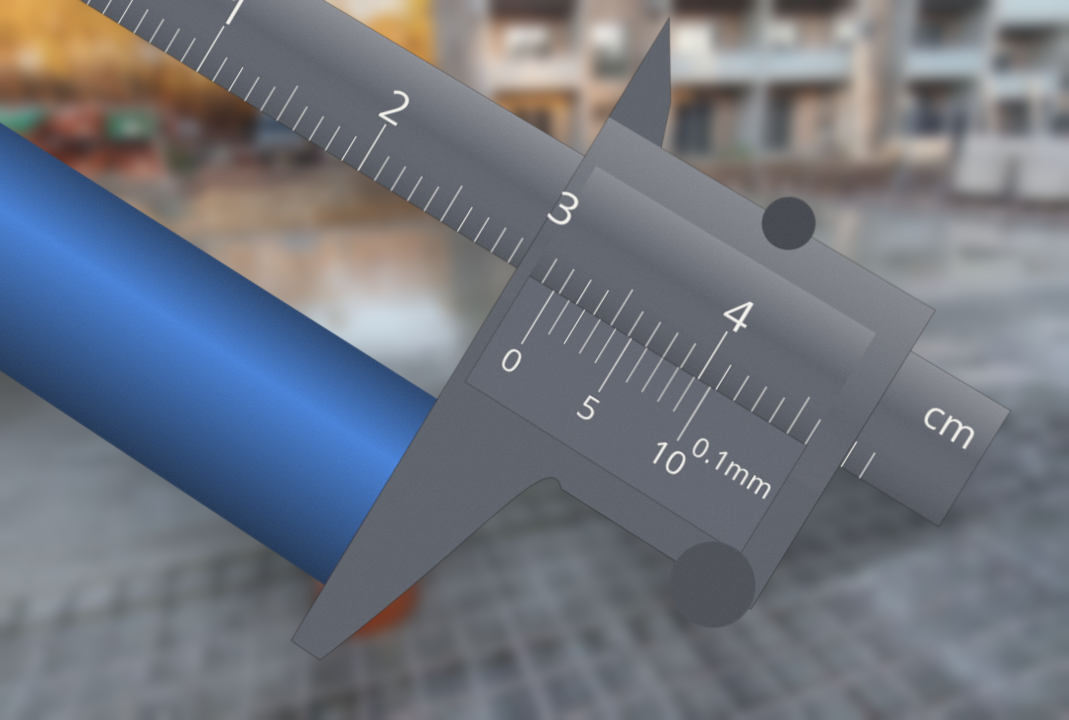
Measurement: 31.7 mm
